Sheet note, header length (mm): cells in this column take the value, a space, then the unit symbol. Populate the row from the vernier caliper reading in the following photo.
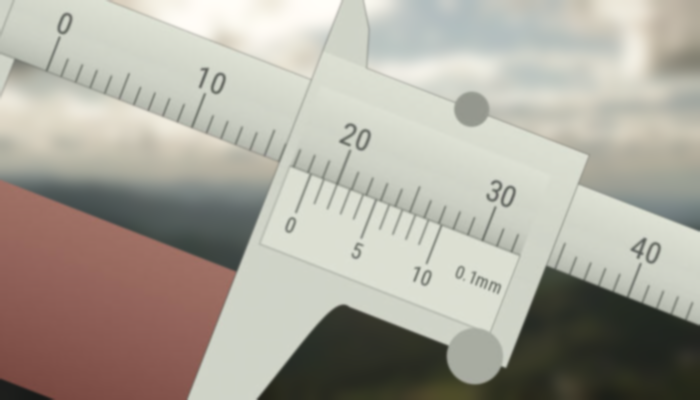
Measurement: 18.2 mm
